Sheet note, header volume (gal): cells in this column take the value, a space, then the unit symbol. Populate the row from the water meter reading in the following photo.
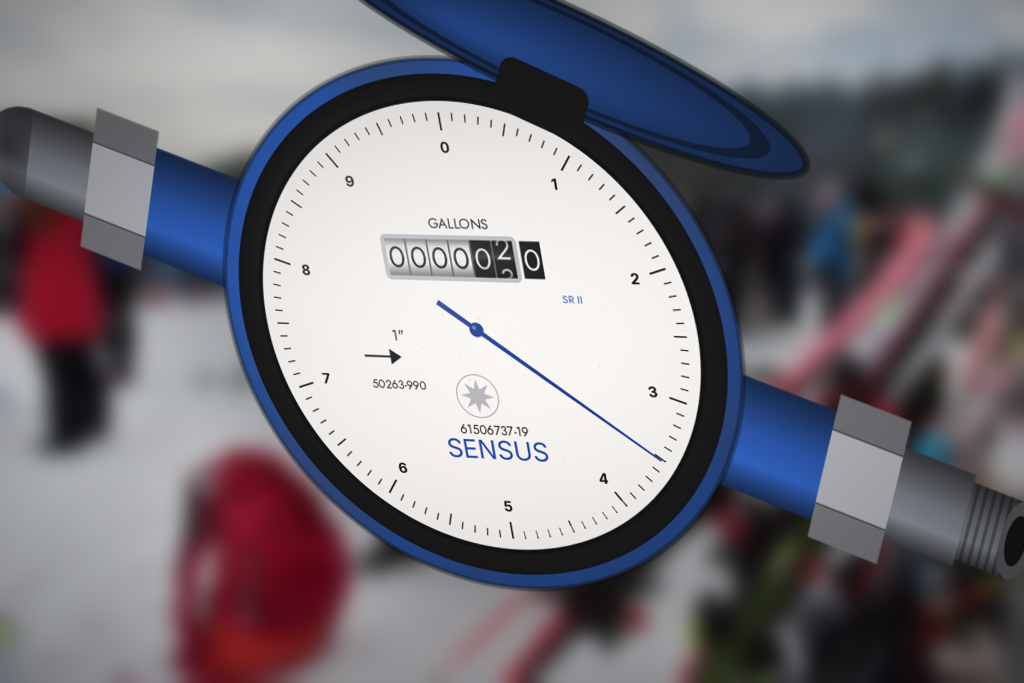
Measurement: 23.5 gal
